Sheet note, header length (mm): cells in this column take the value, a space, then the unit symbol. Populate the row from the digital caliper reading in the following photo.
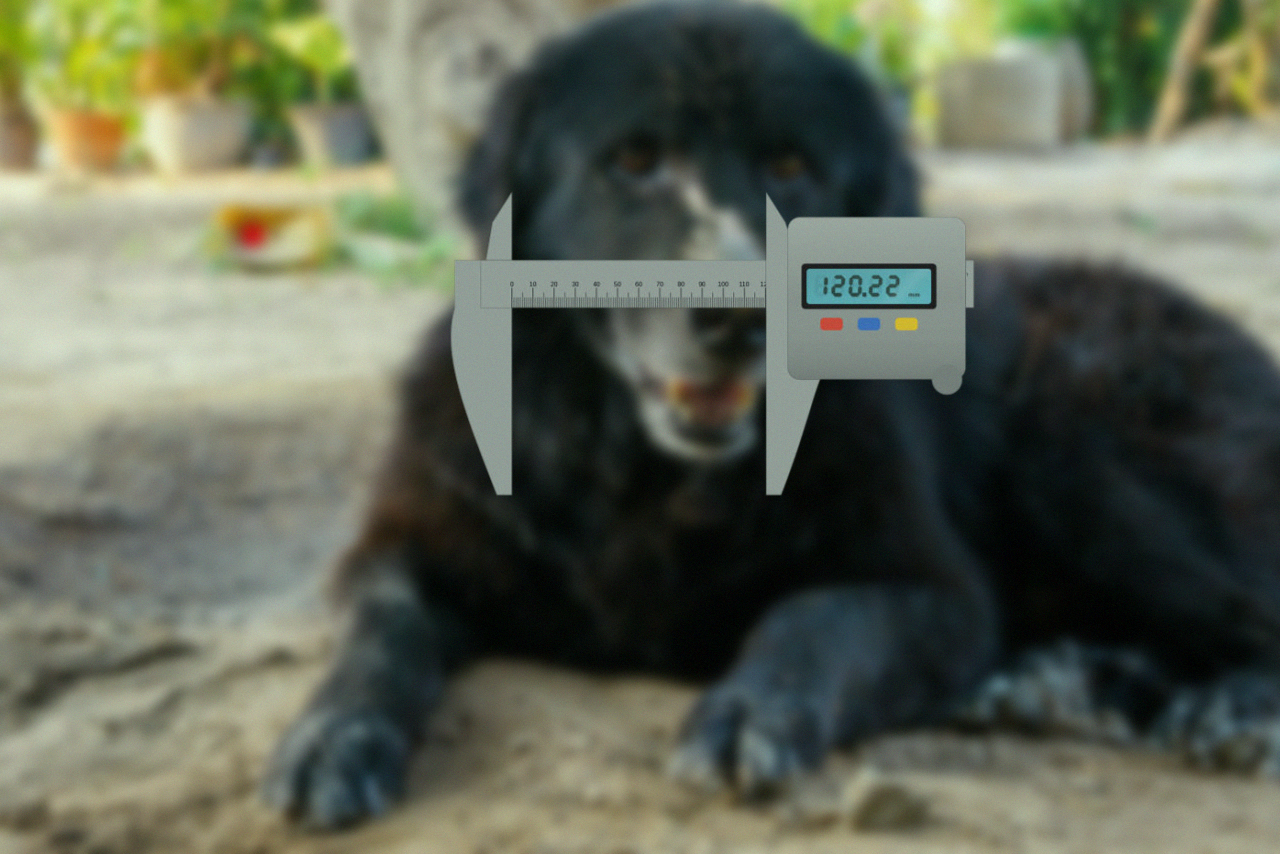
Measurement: 120.22 mm
